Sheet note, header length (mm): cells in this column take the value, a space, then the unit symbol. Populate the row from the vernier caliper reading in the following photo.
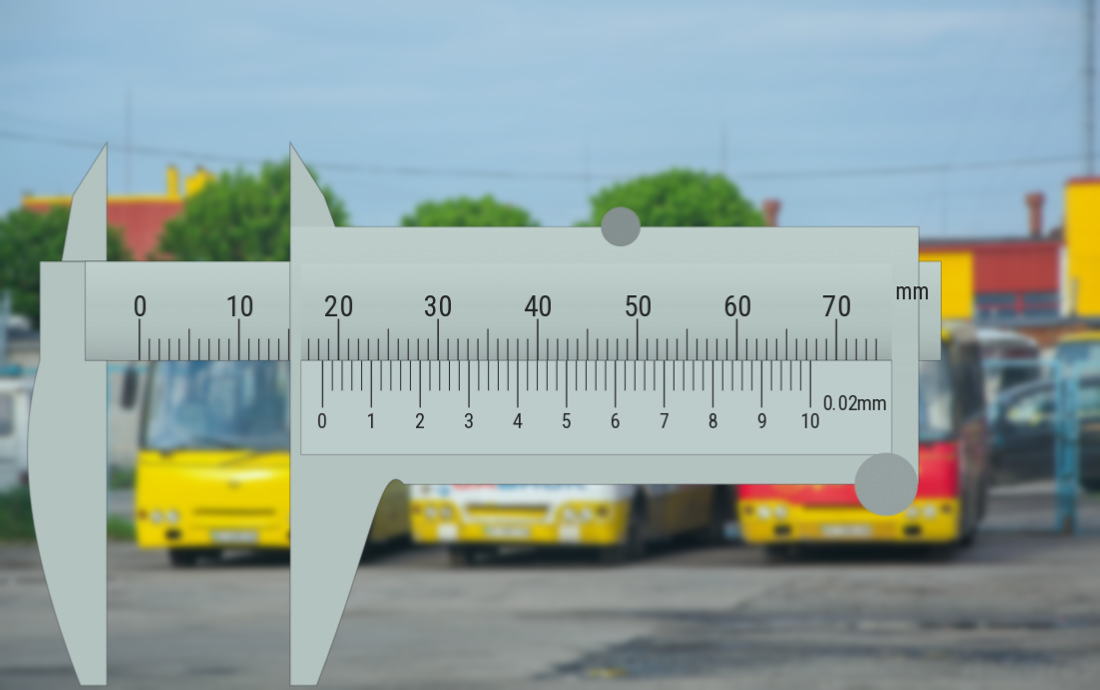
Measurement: 18.4 mm
